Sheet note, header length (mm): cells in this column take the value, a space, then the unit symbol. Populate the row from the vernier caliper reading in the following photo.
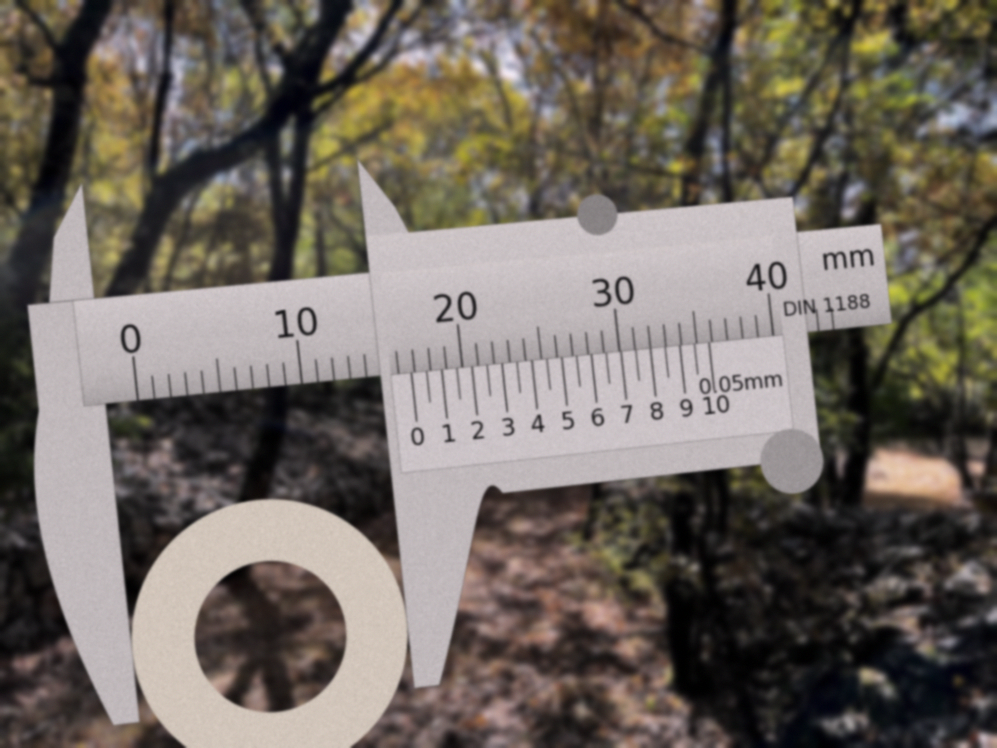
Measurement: 16.8 mm
